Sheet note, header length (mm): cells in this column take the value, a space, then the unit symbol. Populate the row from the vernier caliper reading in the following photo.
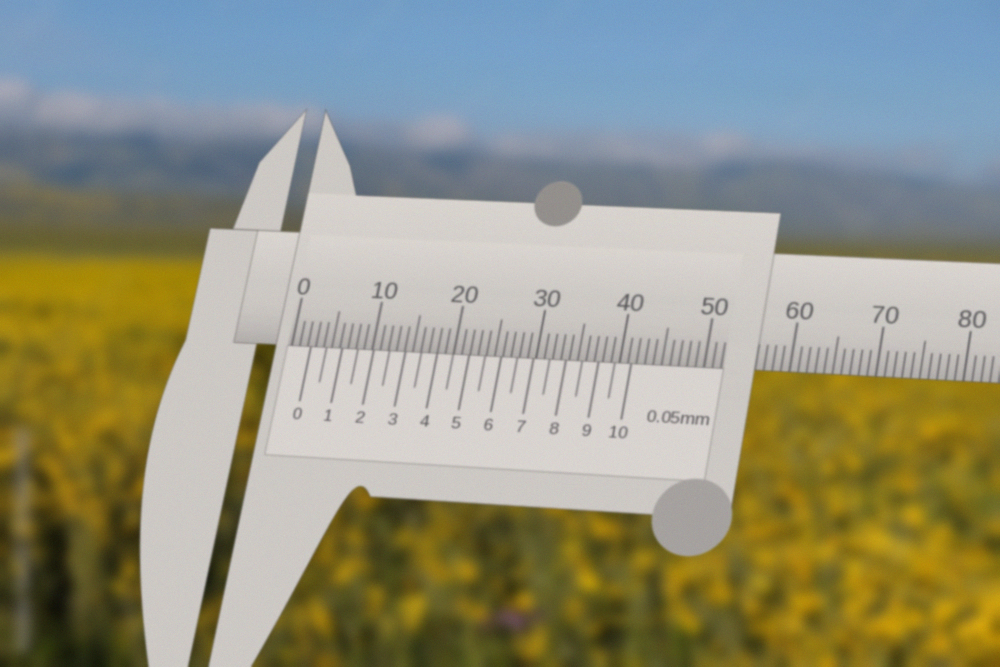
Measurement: 2.4 mm
